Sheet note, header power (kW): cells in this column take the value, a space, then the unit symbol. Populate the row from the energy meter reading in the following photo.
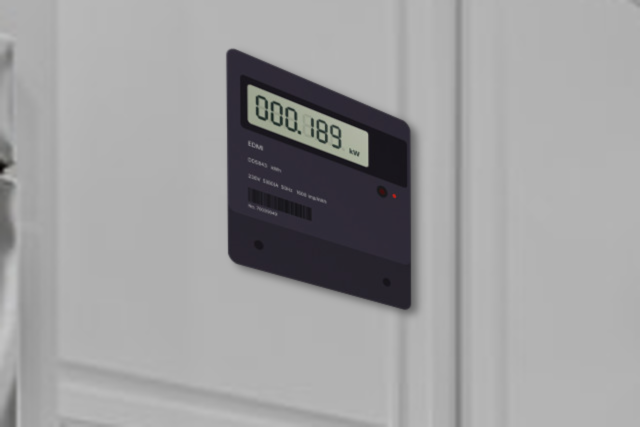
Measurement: 0.189 kW
